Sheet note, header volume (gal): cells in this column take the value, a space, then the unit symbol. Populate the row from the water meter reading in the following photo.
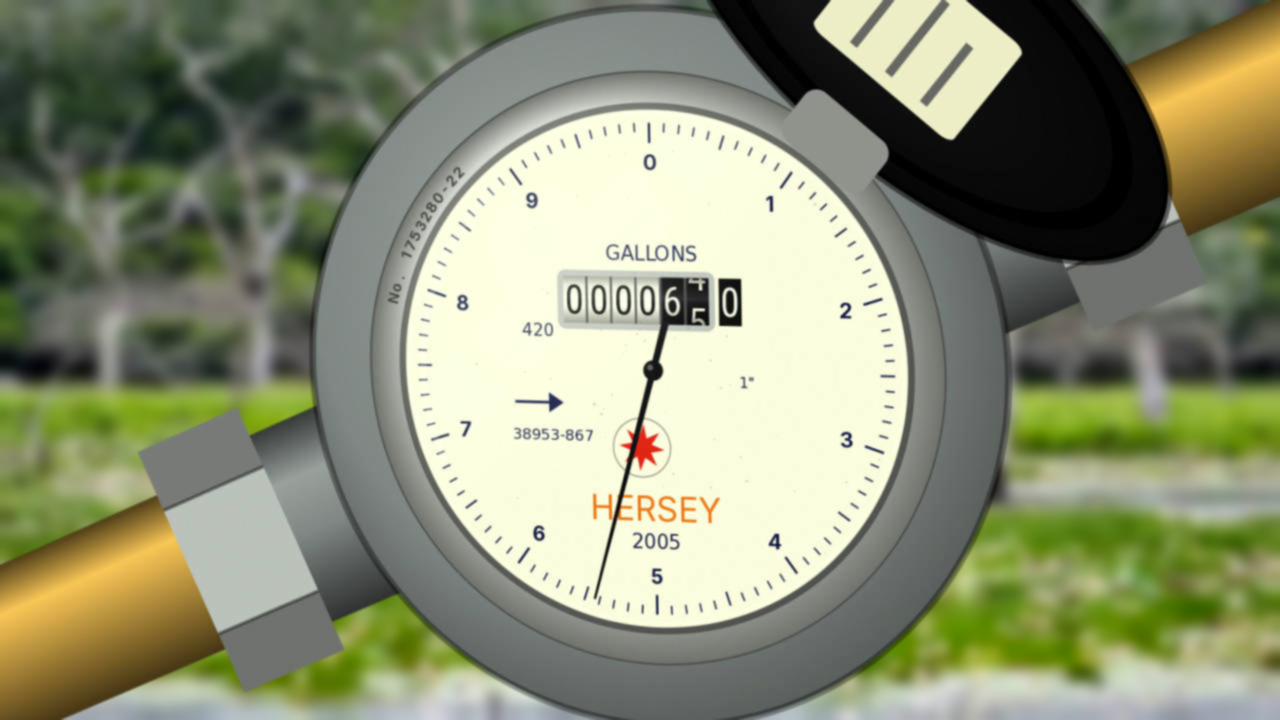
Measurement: 645.4 gal
